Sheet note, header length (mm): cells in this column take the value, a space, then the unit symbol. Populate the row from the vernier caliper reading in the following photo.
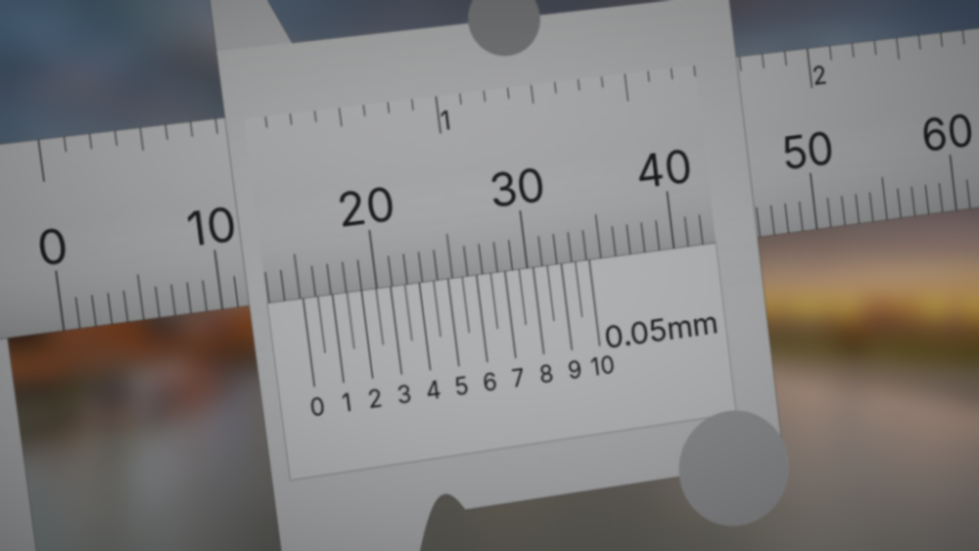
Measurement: 15.2 mm
